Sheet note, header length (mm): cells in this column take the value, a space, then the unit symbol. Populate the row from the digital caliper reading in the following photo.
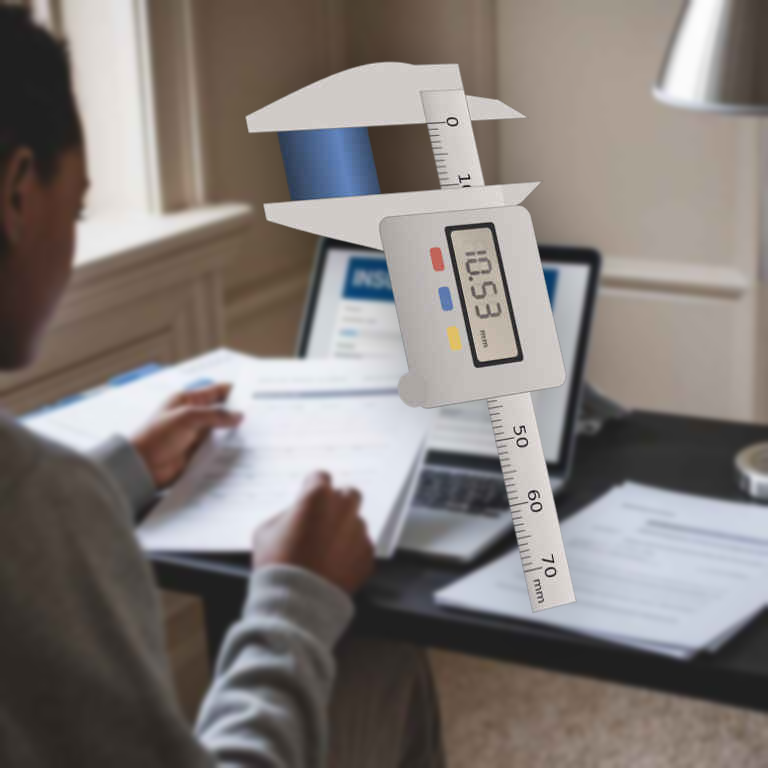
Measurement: 10.53 mm
